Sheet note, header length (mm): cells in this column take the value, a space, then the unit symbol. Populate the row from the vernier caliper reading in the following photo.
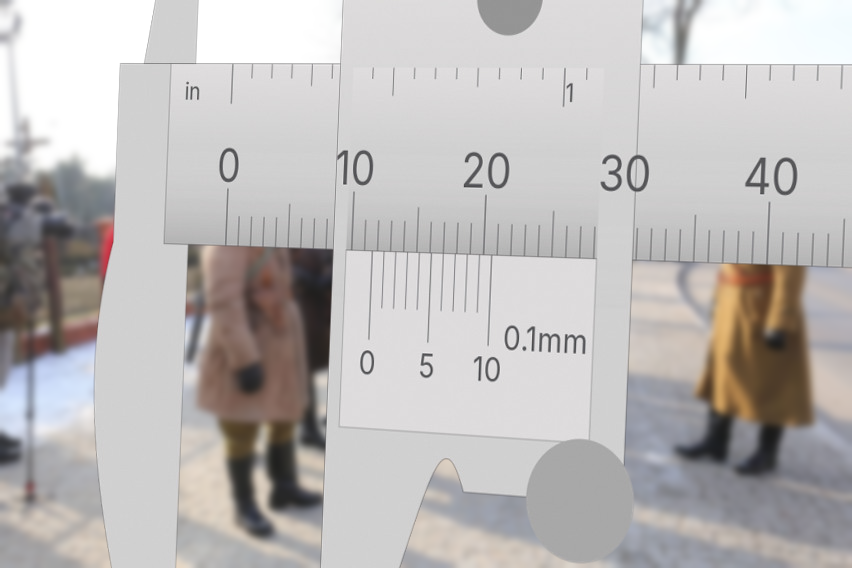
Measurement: 11.6 mm
